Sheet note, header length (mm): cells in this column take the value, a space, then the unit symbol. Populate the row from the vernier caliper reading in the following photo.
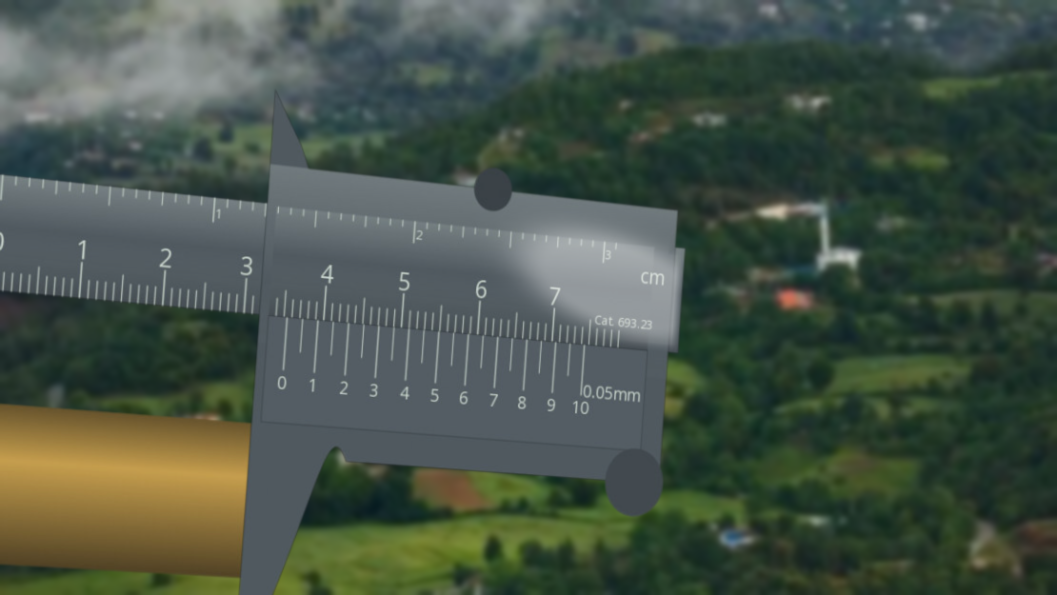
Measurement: 35.4 mm
